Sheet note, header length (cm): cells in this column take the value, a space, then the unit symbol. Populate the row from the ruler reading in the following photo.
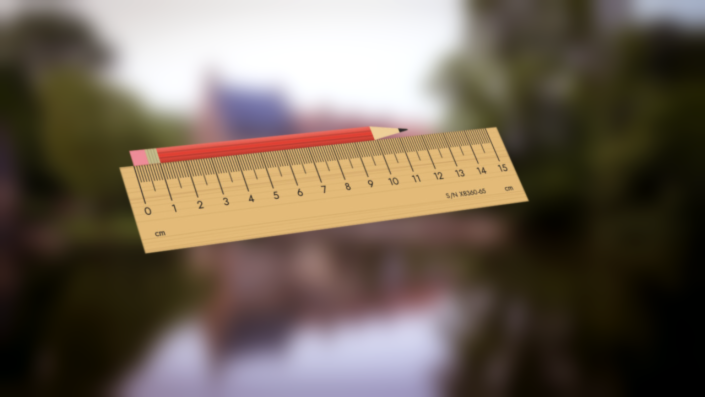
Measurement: 11.5 cm
